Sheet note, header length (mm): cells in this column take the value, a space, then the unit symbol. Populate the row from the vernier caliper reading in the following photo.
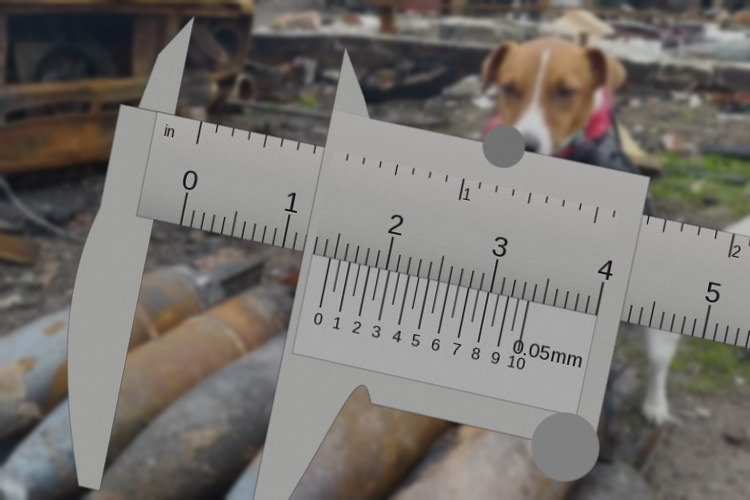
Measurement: 14.6 mm
